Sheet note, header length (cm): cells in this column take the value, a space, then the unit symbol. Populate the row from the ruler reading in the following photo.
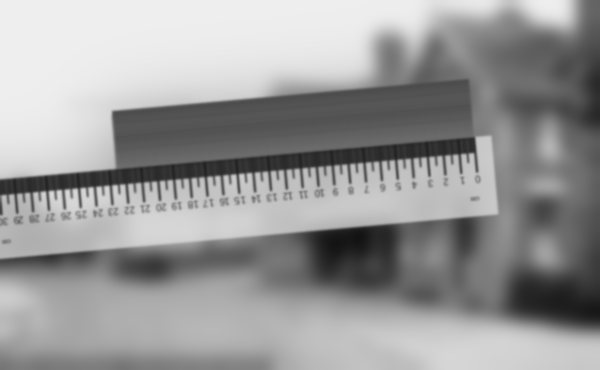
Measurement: 22.5 cm
